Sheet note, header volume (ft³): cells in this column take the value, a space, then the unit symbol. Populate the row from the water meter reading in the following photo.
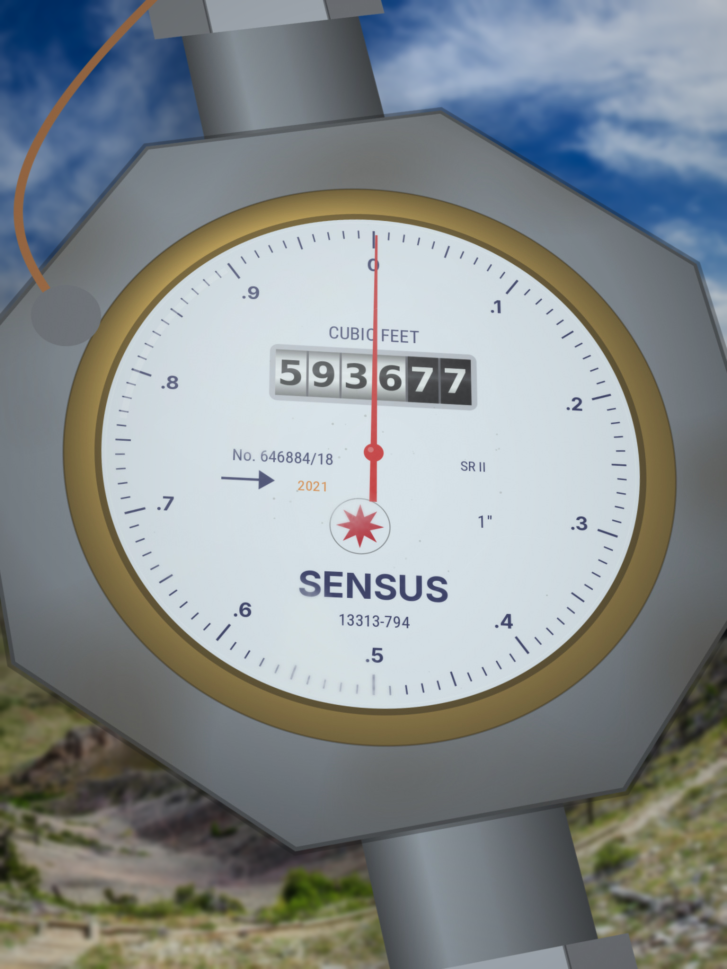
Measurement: 593677.00 ft³
